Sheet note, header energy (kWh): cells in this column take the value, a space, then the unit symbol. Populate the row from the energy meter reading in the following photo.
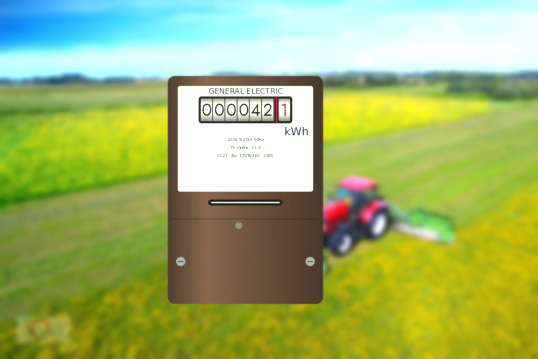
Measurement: 42.1 kWh
